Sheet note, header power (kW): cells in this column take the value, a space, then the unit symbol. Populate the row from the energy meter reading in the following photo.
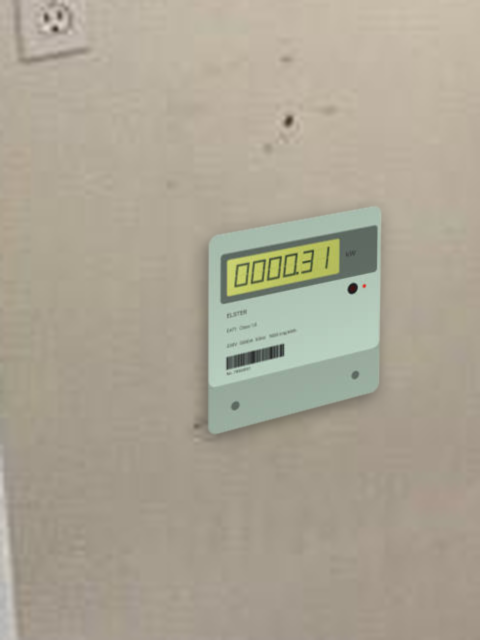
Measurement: 0.31 kW
